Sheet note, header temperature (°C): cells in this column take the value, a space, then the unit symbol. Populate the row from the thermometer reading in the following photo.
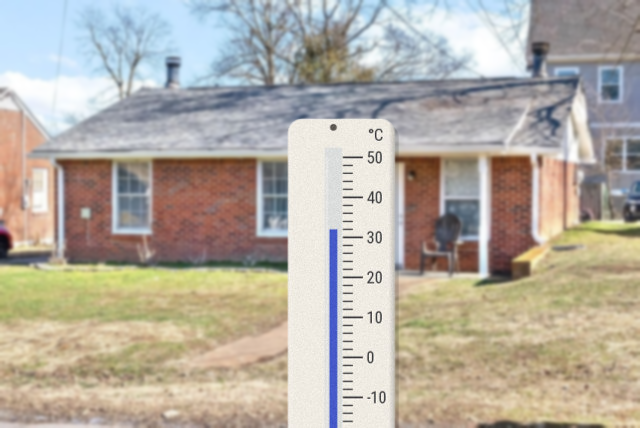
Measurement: 32 °C
